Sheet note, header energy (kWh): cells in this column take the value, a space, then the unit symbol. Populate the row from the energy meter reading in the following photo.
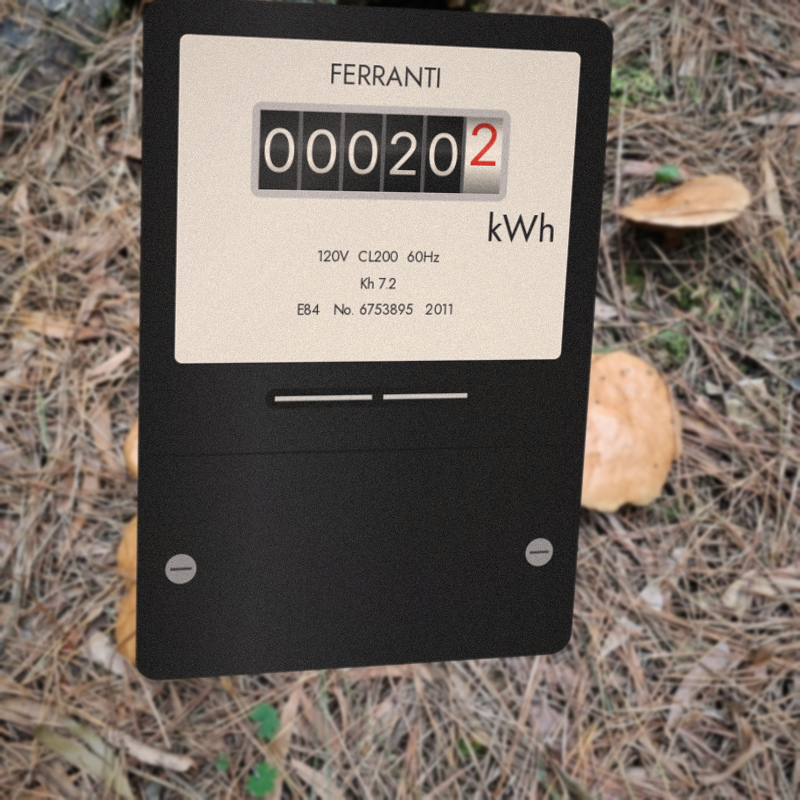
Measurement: 20.2 kWh
